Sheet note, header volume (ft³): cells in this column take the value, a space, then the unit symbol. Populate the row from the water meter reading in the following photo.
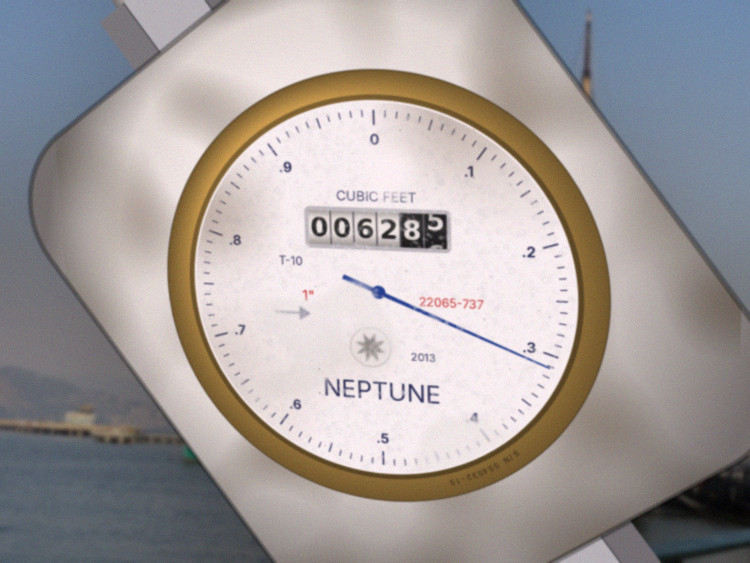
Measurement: 6285.31 ft³
